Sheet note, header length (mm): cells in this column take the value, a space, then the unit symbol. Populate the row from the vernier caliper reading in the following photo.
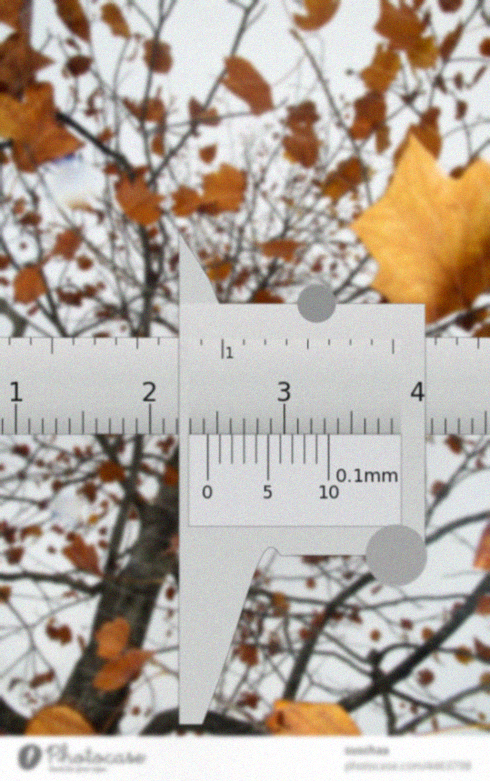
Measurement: 24.3 mm
